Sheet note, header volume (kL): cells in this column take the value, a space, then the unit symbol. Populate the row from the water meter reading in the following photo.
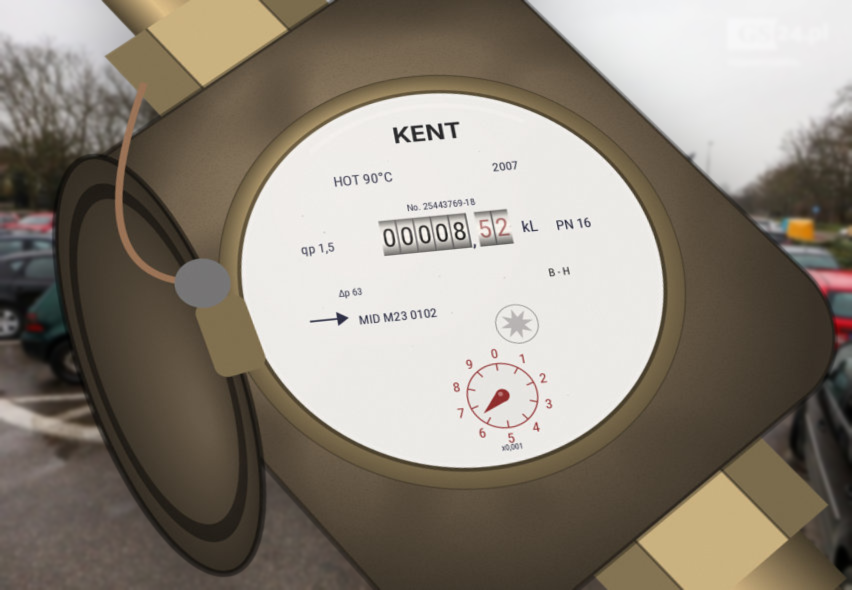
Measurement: 8.526 kL
